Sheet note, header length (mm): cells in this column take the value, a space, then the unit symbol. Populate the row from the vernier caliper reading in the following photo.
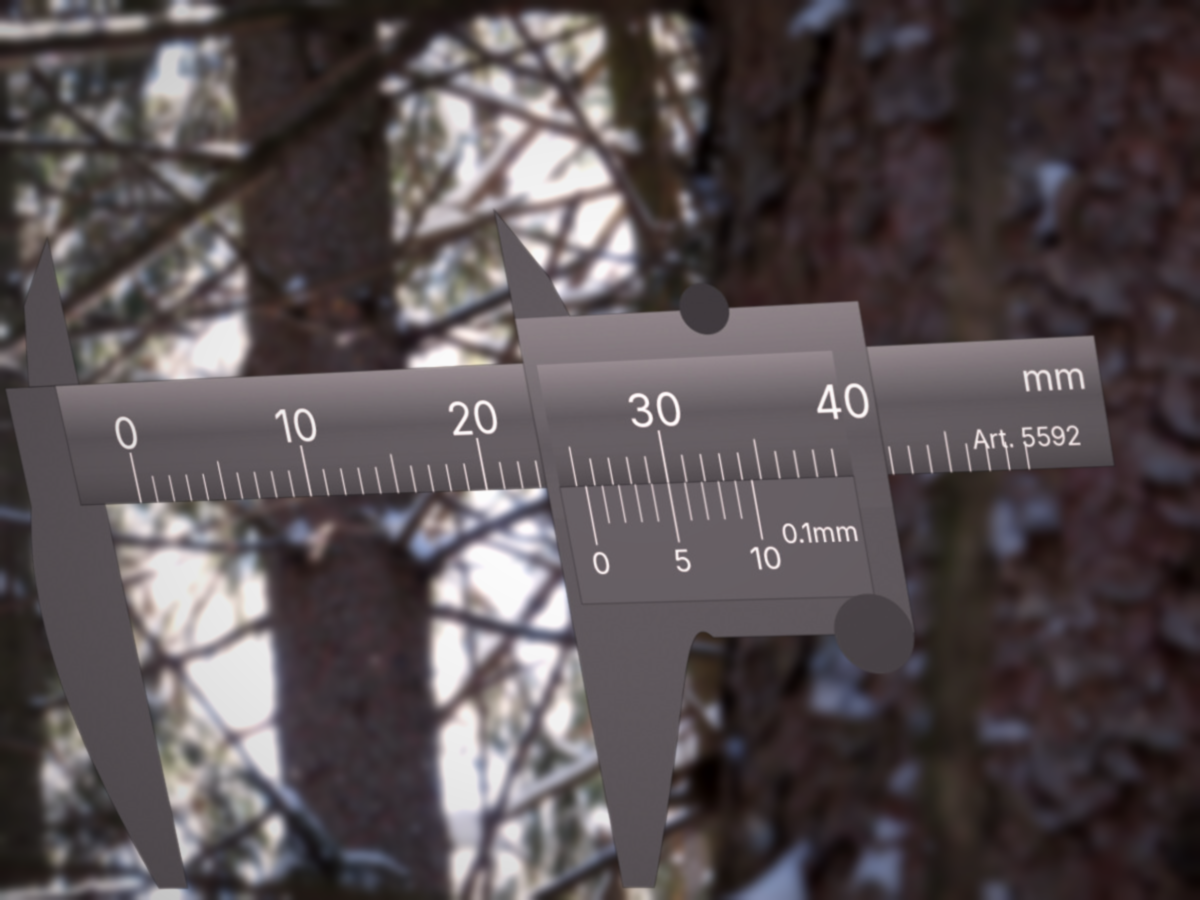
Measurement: 25.5 mm
